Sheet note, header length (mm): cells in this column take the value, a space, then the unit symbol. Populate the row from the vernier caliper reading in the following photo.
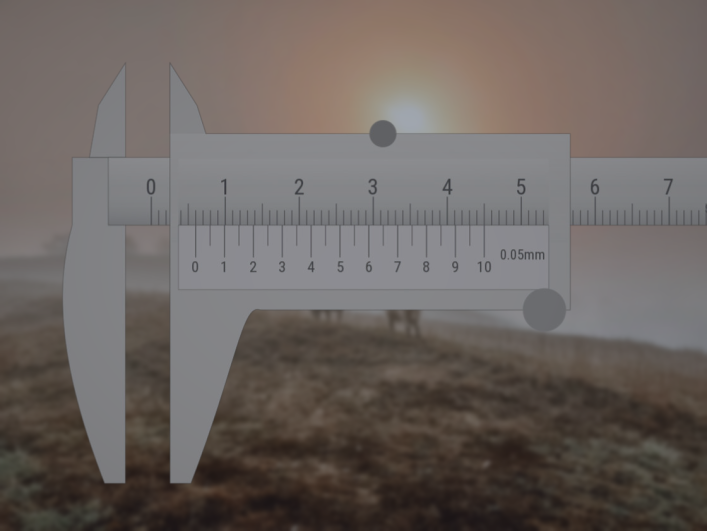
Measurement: 6.0 mm
